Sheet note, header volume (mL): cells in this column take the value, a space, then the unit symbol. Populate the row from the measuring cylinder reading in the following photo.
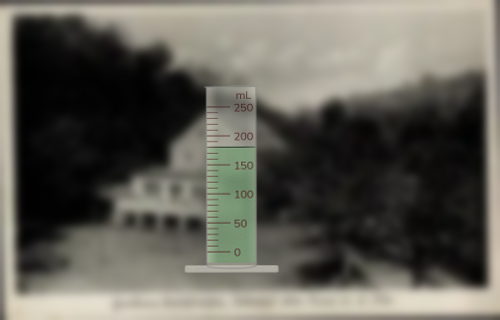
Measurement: 180 mL
